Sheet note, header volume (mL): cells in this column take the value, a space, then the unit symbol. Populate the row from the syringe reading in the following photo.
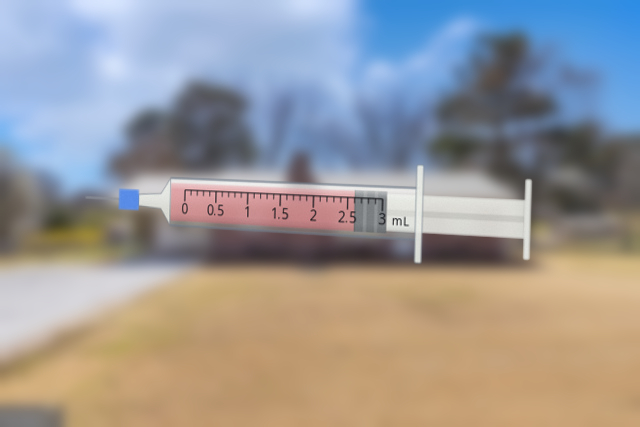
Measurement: 2.6 mL
